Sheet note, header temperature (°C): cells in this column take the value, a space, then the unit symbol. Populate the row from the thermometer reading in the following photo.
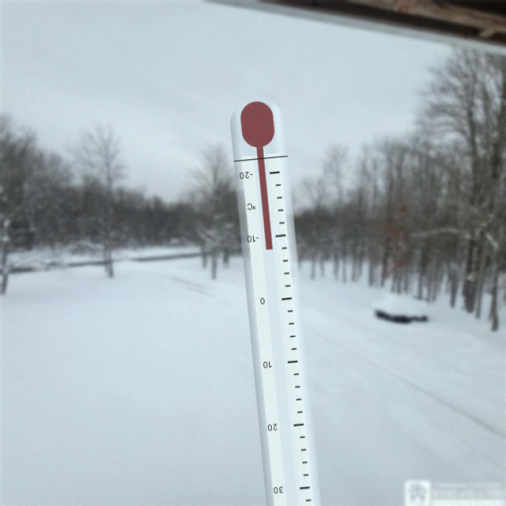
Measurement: -8 °C
